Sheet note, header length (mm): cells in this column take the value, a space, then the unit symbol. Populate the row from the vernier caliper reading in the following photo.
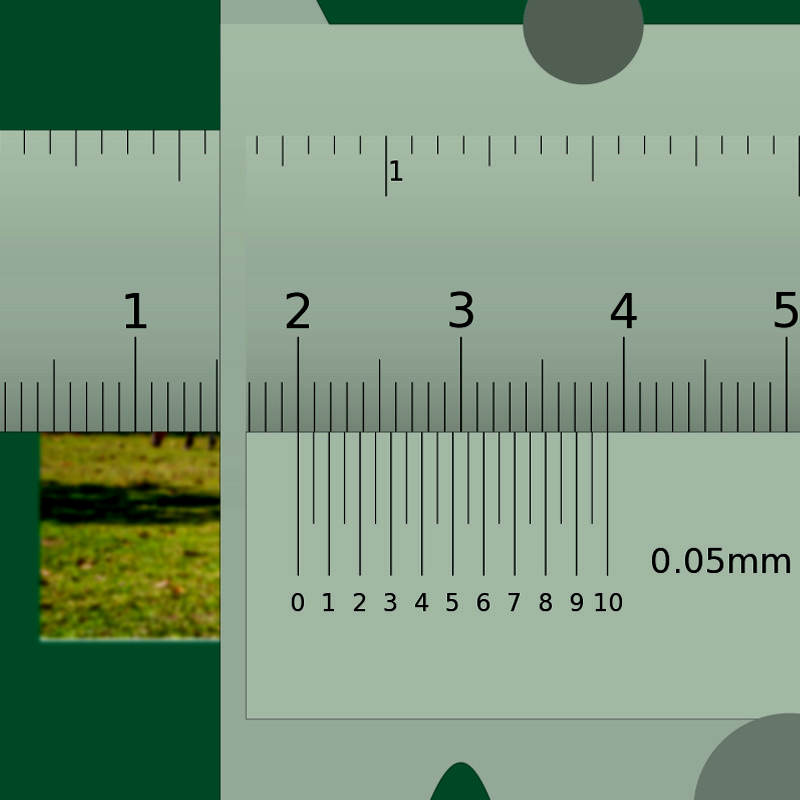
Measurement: 20.0 mm
